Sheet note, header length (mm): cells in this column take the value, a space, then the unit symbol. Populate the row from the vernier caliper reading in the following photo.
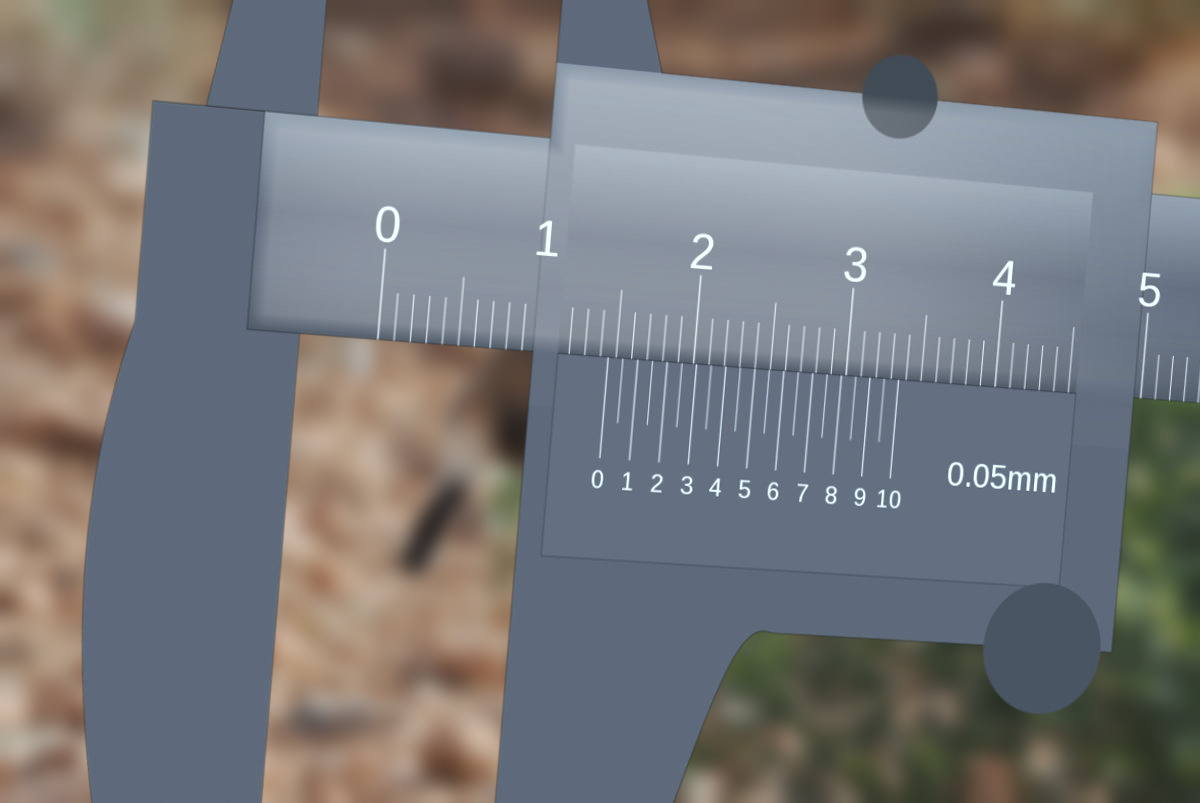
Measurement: 14.5 mm
